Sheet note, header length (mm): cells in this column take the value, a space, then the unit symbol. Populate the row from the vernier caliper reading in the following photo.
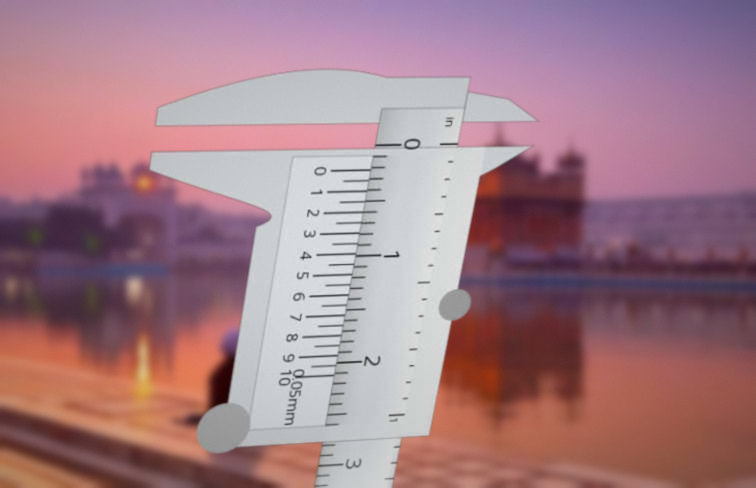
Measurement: 2.2 mm
